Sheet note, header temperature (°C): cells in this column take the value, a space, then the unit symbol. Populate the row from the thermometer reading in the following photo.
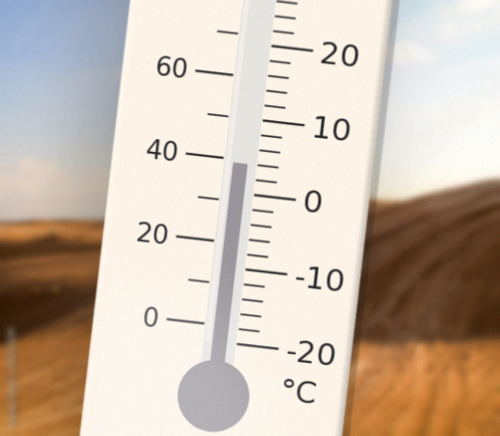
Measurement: 4 °C
